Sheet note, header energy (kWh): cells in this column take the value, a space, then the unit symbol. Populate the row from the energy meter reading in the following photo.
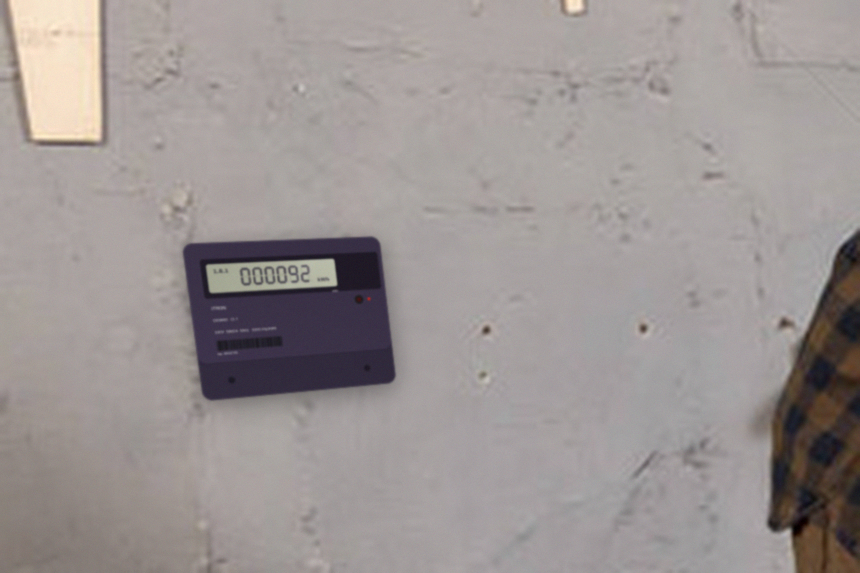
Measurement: 92 kWh
